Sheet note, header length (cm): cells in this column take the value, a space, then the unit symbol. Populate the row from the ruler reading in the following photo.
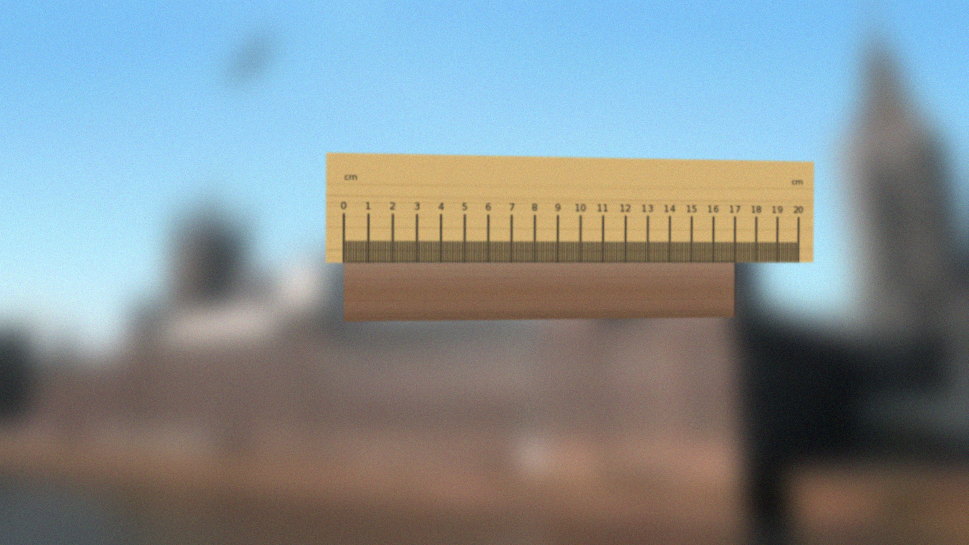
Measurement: 17 cm
